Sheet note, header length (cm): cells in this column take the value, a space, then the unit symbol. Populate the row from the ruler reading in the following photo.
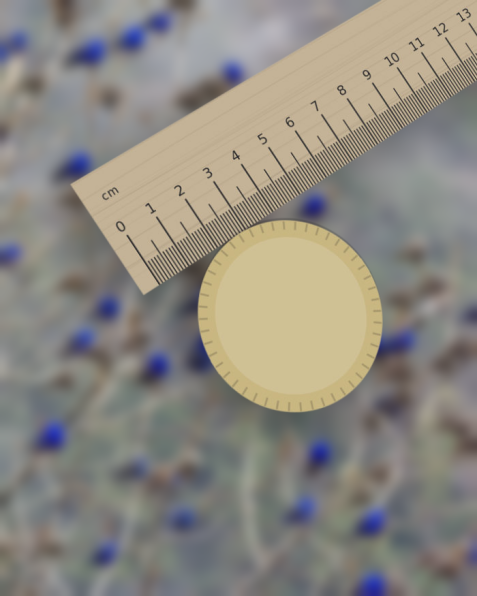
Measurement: 5.5 cm
